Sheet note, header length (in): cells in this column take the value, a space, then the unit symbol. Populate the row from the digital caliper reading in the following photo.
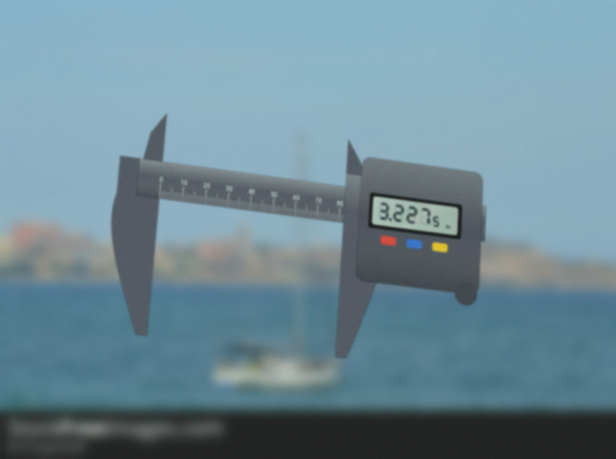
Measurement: 3.2275 in
